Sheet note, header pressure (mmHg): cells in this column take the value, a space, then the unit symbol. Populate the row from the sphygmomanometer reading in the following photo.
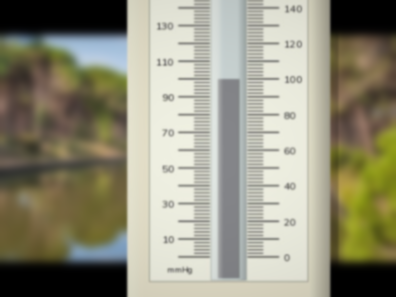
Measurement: 100 mmHg
